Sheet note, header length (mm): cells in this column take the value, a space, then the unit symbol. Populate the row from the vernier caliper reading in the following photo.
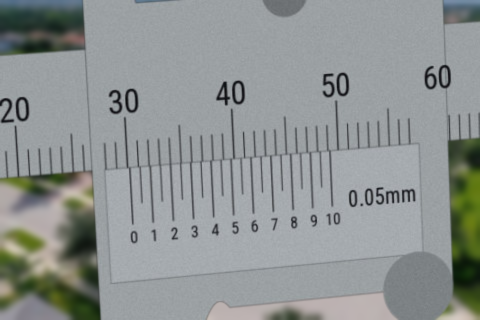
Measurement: 30.2 mm
